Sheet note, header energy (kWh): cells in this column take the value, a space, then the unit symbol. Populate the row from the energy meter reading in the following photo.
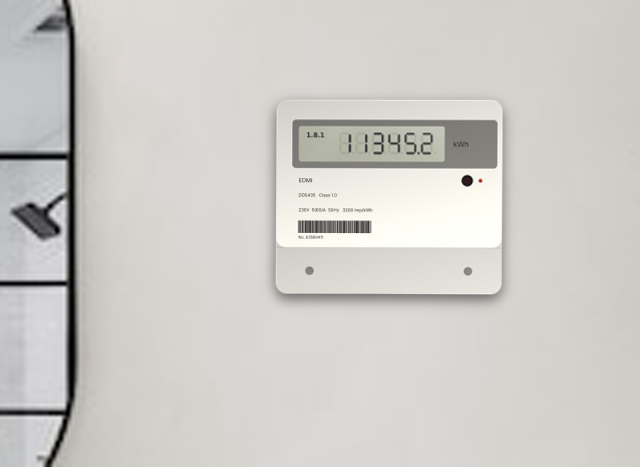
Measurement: 11345.2 kWh
